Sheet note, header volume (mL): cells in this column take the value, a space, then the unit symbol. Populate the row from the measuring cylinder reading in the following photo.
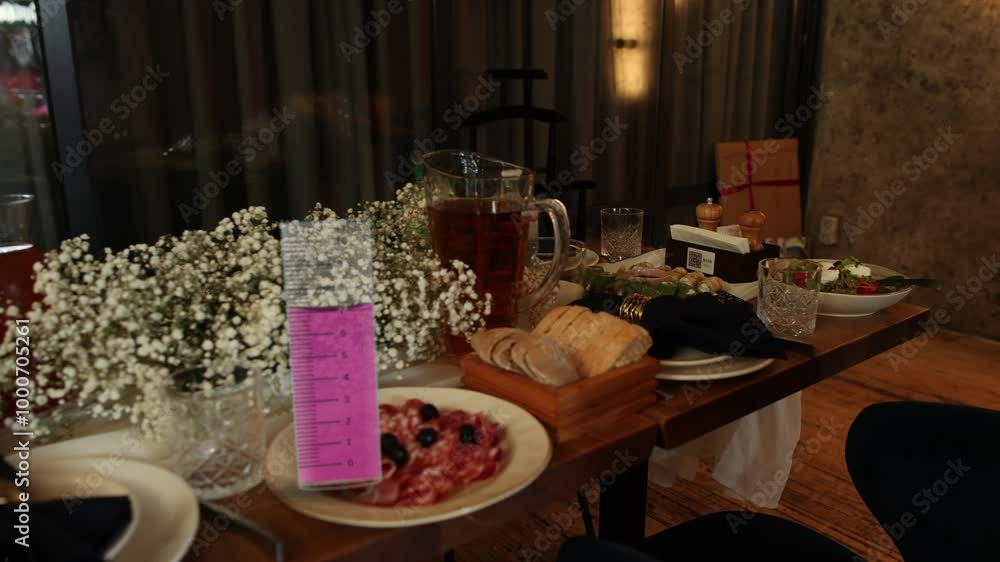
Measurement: 7 mL
